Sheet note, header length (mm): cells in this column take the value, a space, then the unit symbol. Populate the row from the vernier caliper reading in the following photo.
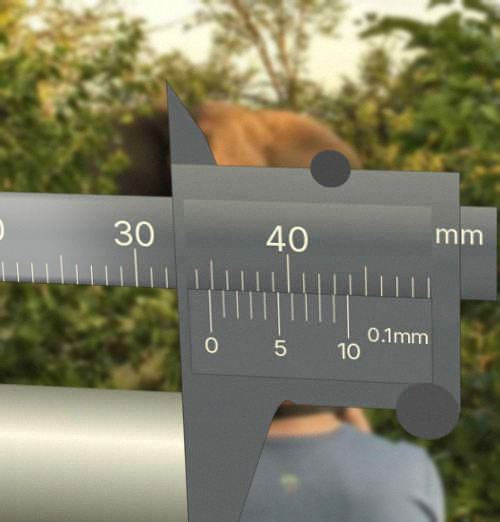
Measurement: 34.8 mm
